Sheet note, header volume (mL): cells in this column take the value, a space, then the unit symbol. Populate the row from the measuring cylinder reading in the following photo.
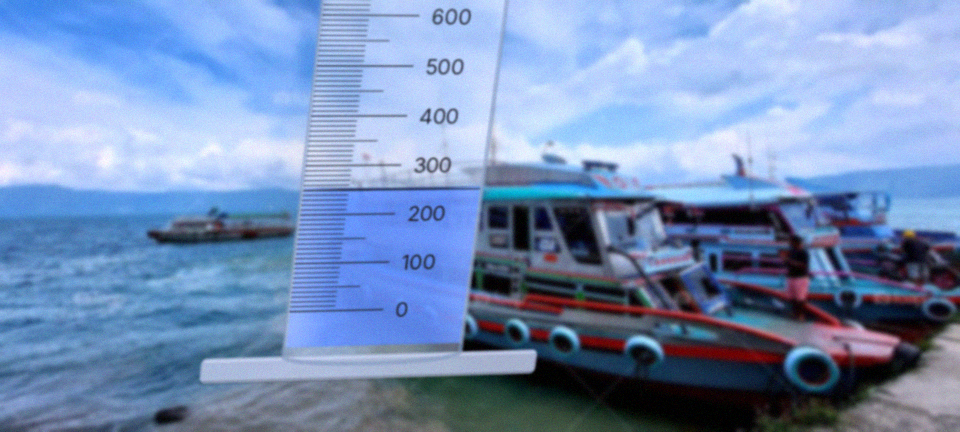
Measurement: 250 mL
